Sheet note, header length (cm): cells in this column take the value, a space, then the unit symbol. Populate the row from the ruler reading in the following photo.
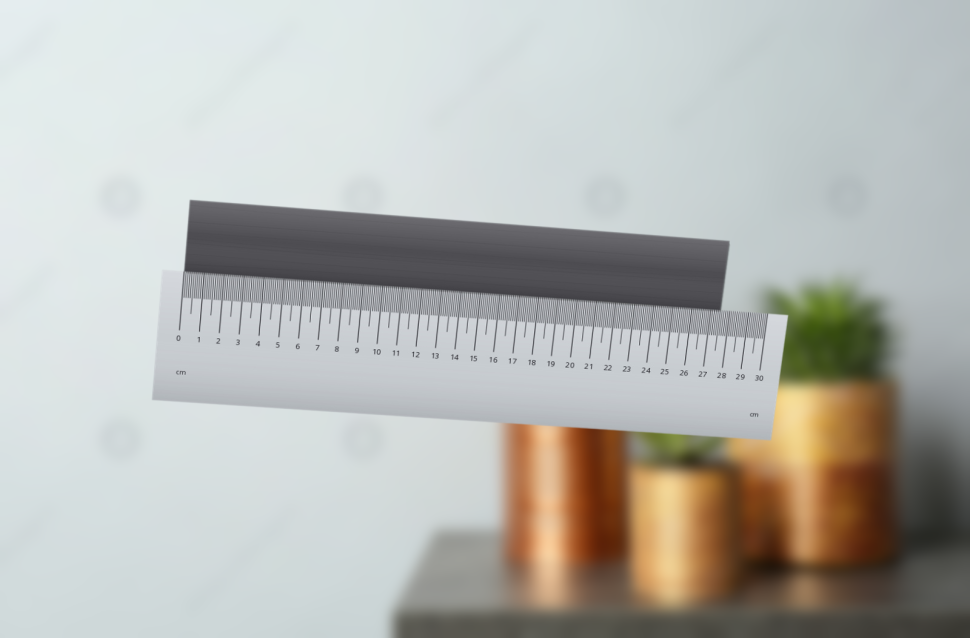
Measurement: 27.5 cm
